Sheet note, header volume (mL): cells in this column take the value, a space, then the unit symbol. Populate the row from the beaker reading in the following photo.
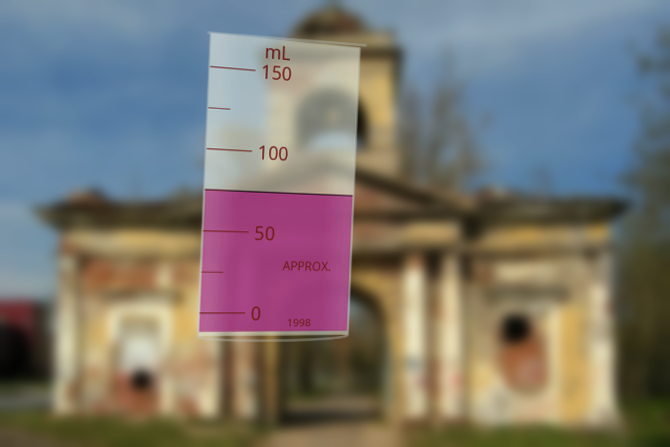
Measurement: 75 mL
